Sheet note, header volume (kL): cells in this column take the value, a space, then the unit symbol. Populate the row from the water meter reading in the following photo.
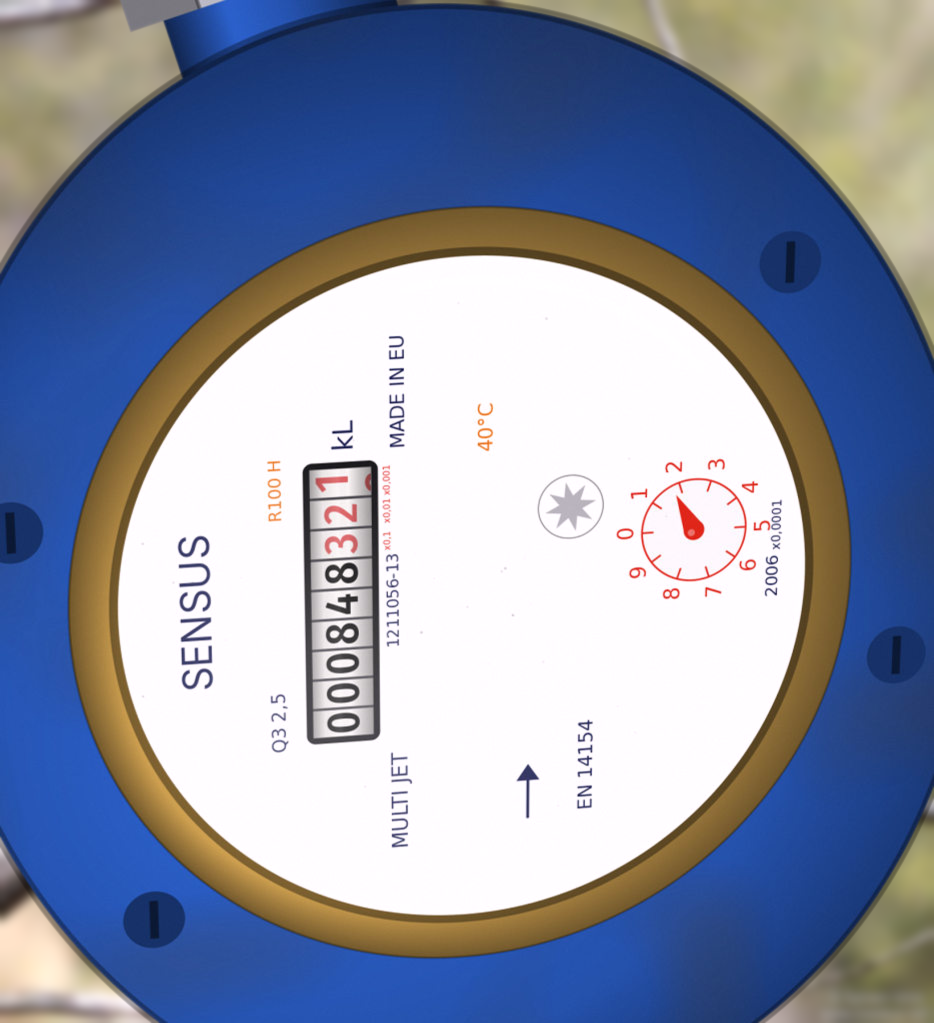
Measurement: 848.3211 kL
